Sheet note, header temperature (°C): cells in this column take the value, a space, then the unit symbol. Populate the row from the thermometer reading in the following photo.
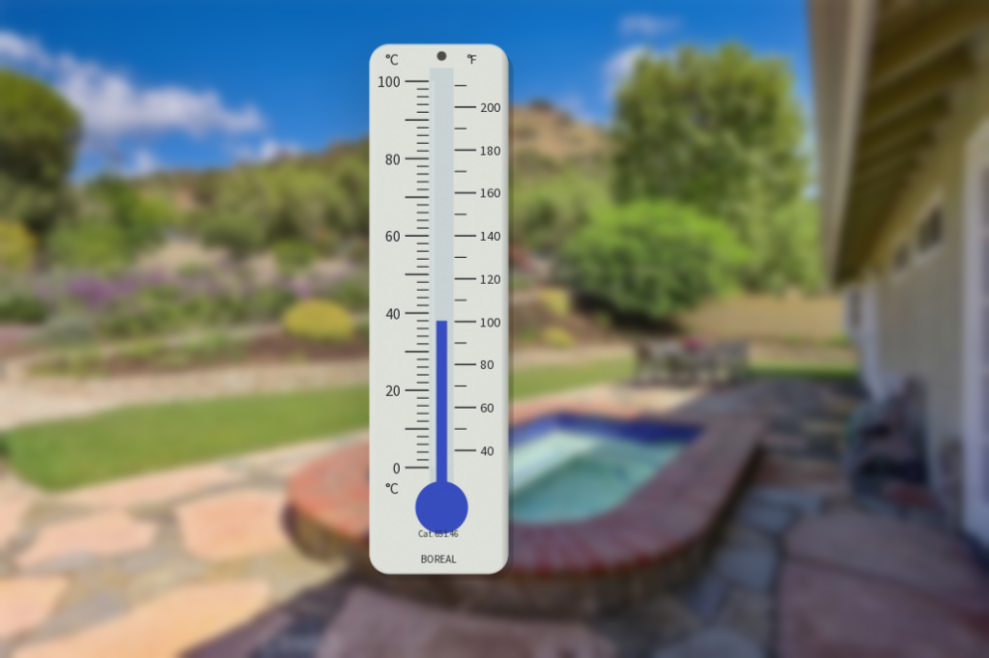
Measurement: 38 °C
